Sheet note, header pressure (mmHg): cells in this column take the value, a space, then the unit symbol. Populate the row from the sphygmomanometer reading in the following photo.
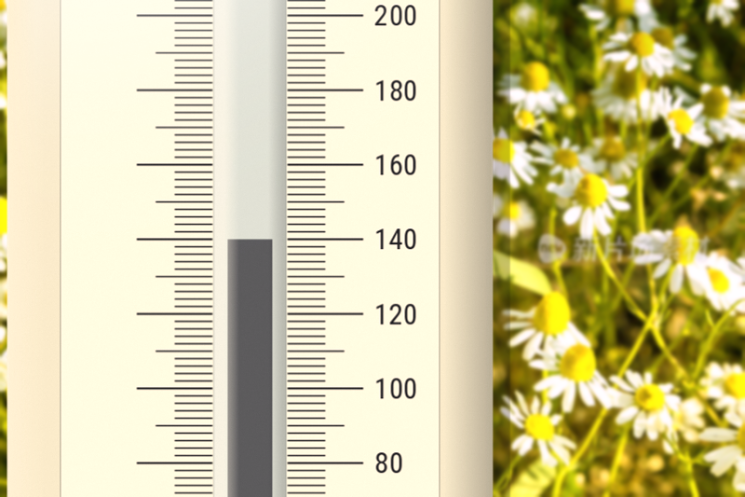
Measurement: 140 mmHg
